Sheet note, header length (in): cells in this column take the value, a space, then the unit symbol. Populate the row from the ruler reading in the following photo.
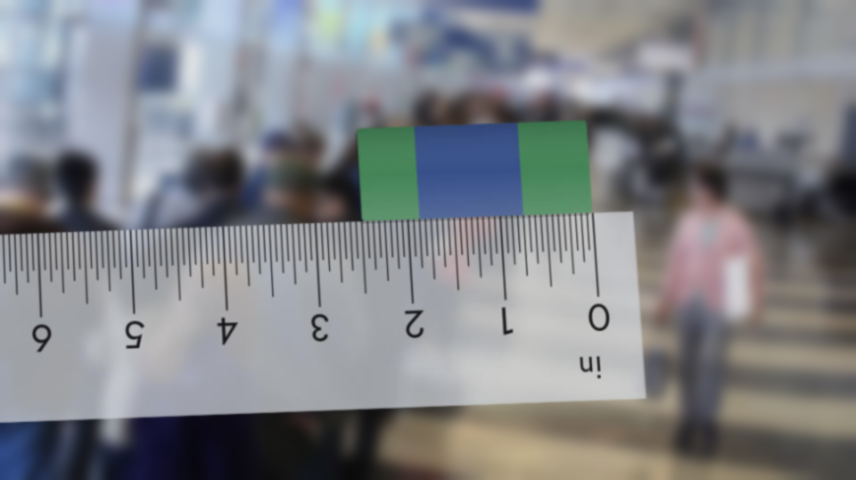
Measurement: 2.5 in
